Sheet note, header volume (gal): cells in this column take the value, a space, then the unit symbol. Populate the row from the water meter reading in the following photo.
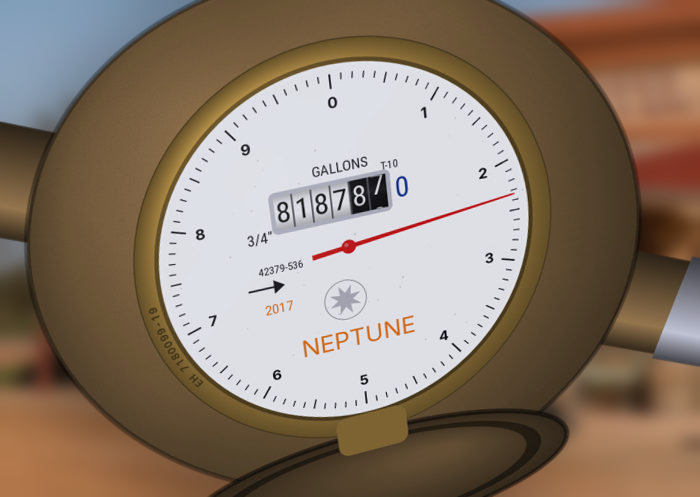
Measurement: 8187872.3 gal
